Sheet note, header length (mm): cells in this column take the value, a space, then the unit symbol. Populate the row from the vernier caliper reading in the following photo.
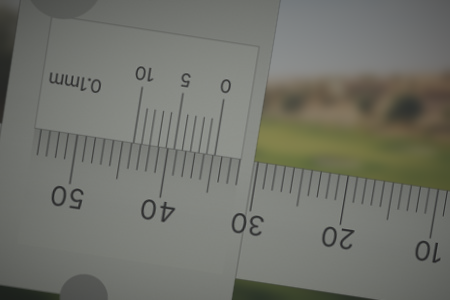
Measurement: 34.8 mm
